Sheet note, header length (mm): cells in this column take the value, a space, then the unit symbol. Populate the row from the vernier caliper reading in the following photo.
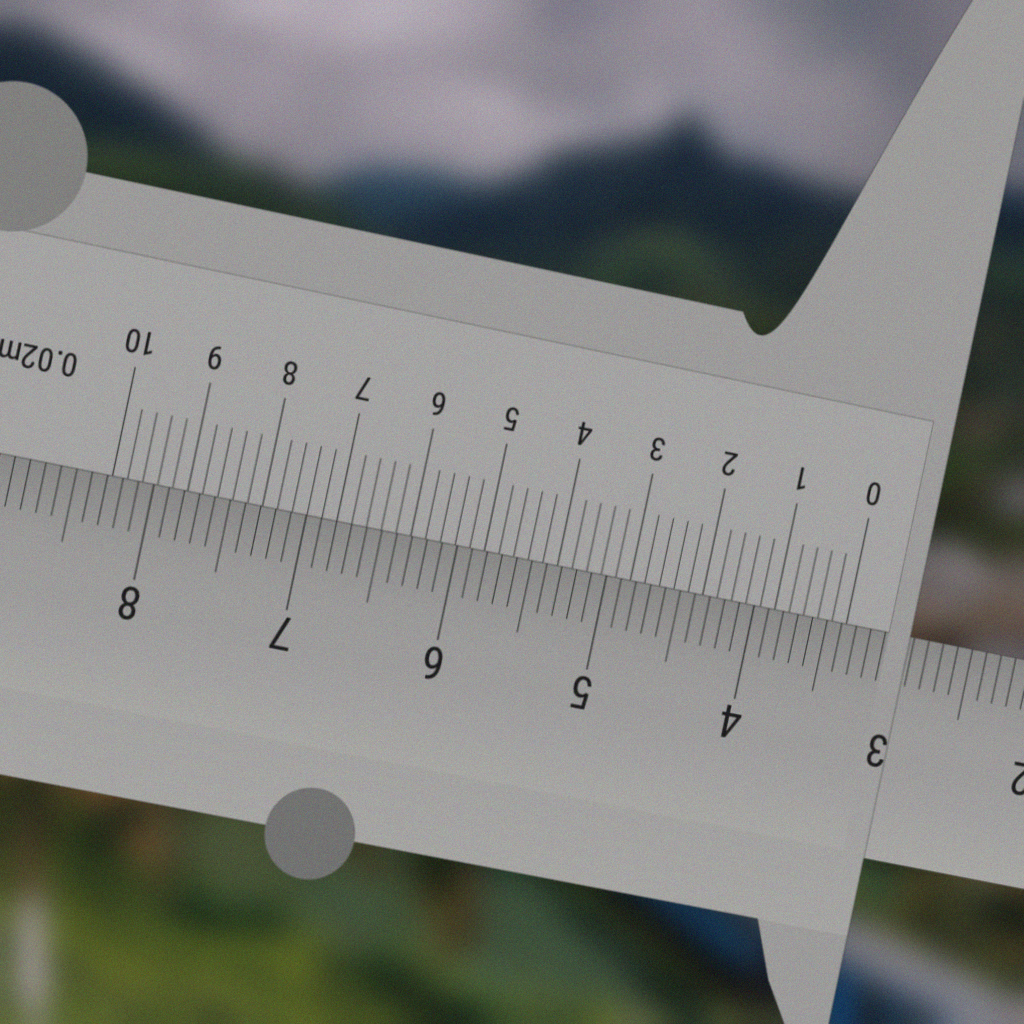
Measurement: 33.7 mm
